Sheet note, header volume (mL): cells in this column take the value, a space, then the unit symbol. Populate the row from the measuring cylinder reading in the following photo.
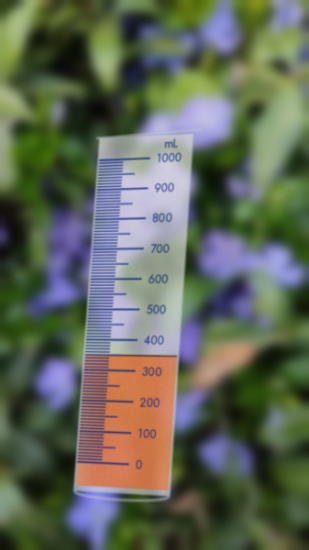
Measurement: 350 mL
